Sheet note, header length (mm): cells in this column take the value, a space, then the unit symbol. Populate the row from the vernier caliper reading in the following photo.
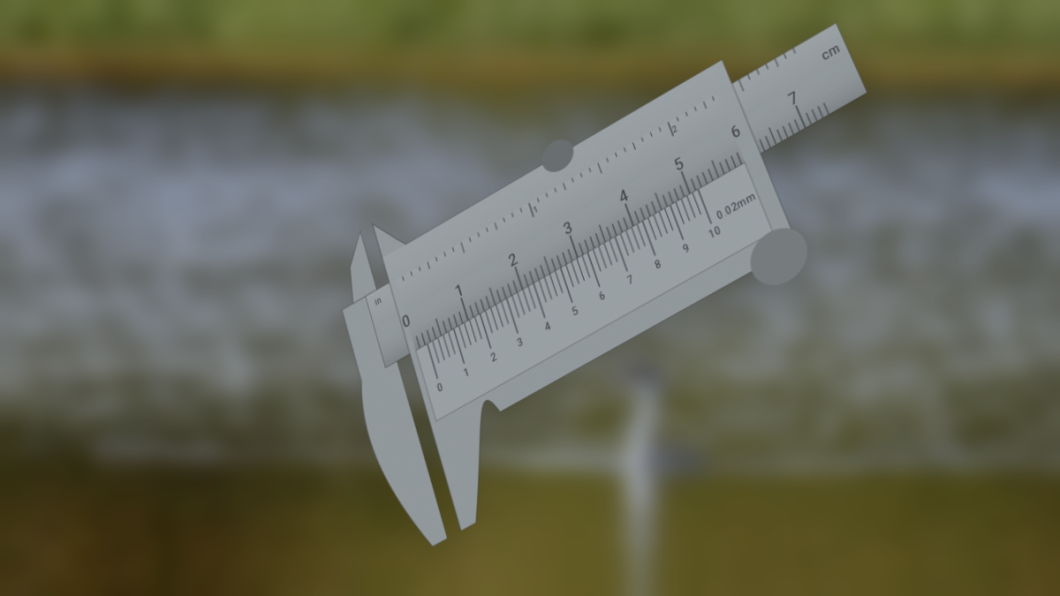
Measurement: 2.4 mm
